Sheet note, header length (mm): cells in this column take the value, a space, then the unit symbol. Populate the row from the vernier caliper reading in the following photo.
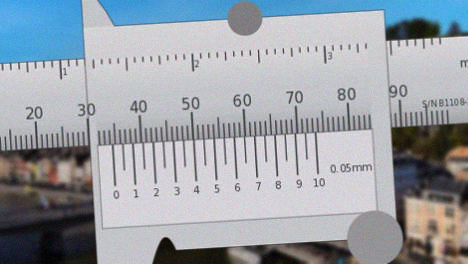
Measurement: 34.5 mm
